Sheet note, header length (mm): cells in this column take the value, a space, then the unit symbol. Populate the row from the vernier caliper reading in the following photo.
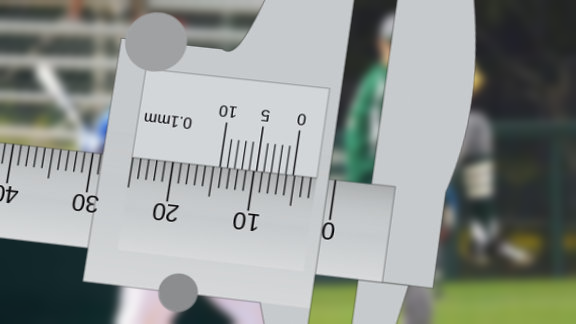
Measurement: 5.2 mm
